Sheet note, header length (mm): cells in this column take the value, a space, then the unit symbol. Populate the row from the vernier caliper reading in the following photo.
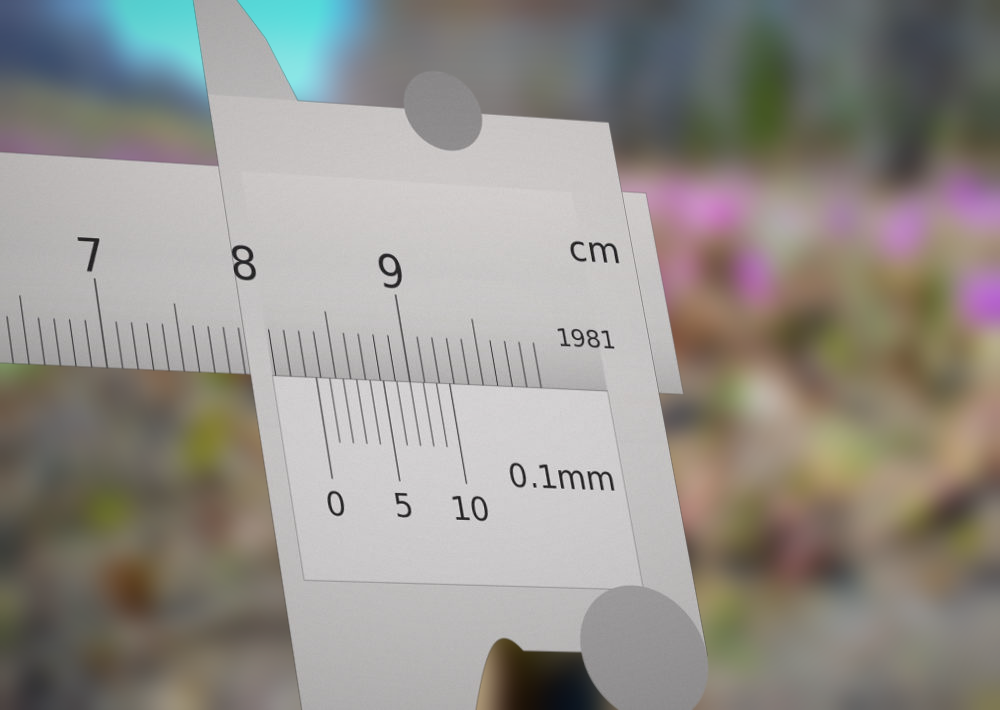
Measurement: 83.7 mm
